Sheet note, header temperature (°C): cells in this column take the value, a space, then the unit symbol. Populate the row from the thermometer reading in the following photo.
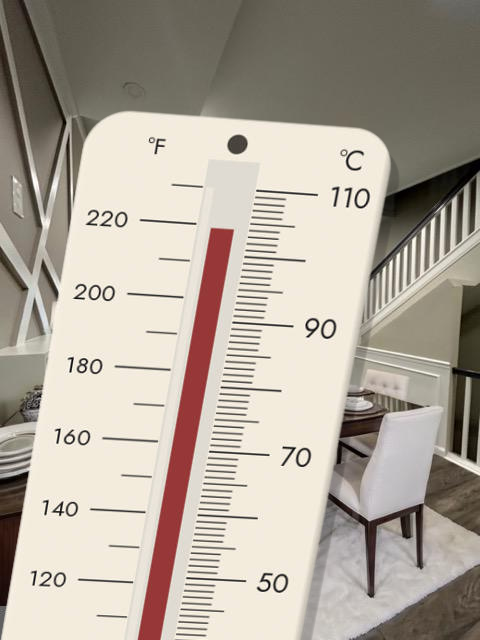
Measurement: 104 °C
